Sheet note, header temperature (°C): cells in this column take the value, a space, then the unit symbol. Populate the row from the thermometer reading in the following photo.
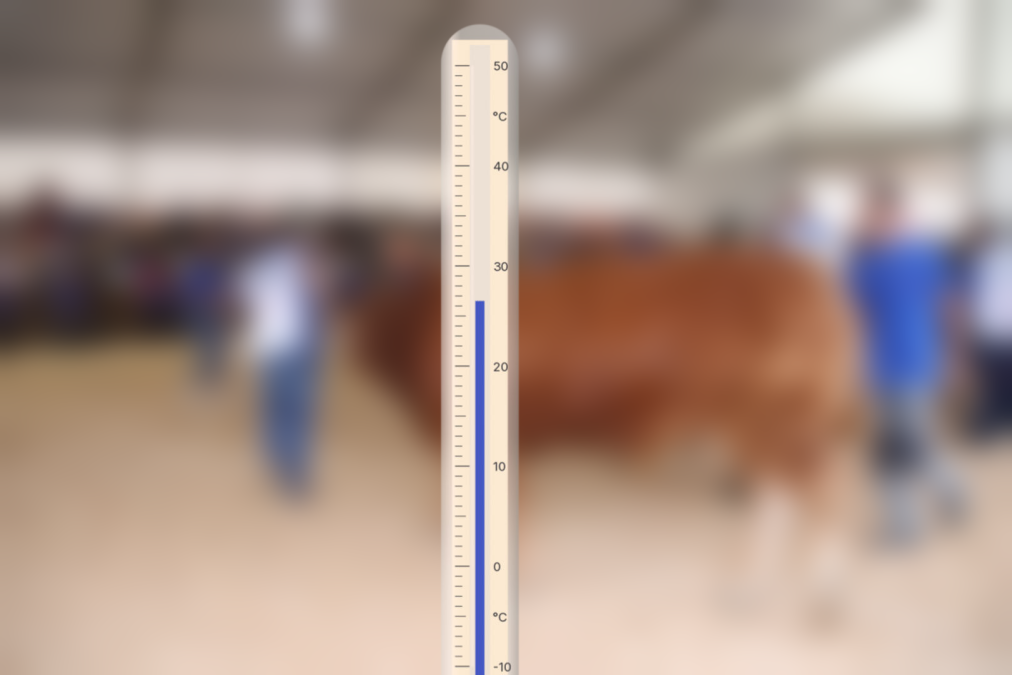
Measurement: 26.5 °C
